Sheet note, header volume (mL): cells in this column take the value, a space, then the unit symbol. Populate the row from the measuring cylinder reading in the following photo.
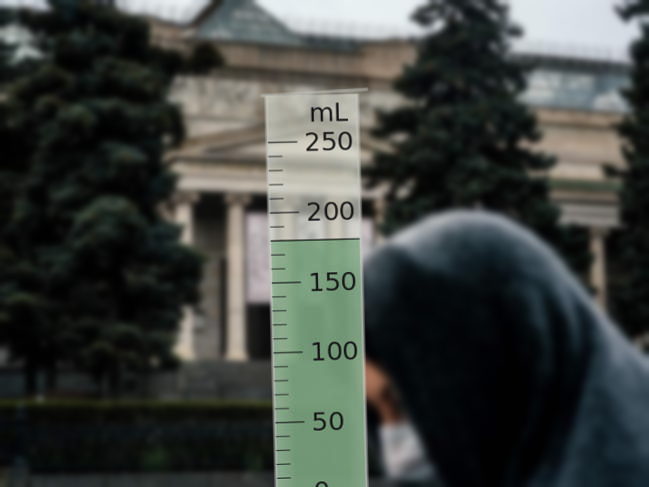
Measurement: 180 mL
